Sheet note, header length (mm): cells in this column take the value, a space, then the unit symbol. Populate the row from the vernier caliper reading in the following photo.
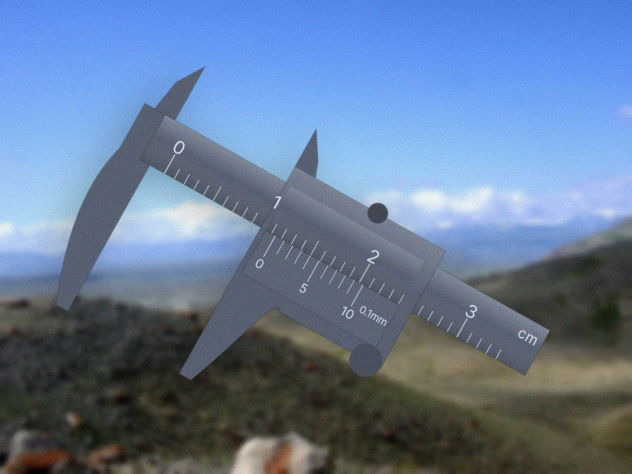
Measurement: 11.4 mm
